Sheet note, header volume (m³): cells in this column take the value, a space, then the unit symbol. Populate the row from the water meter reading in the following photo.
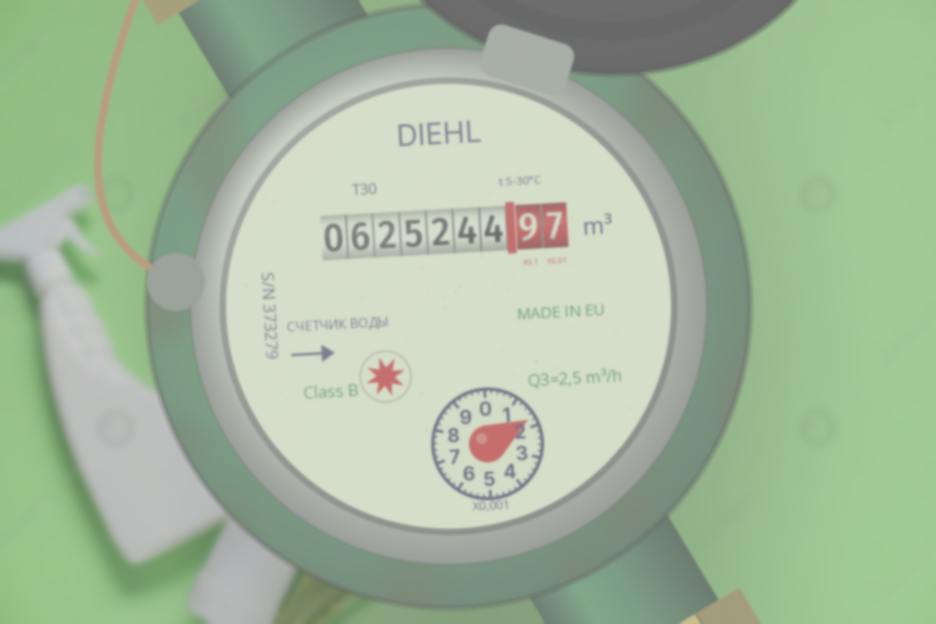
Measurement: 625244.971 m³
